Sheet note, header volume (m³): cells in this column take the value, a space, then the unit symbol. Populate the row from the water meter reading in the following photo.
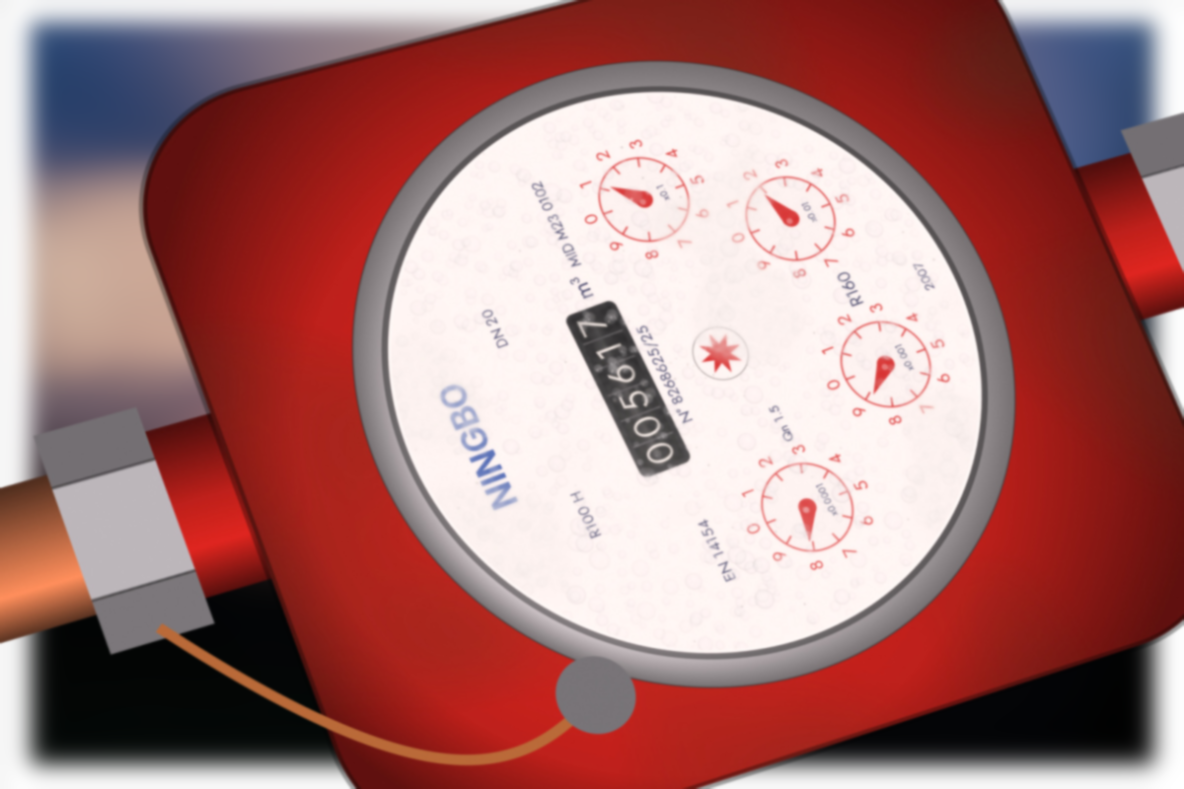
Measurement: 5617.1188 m³
